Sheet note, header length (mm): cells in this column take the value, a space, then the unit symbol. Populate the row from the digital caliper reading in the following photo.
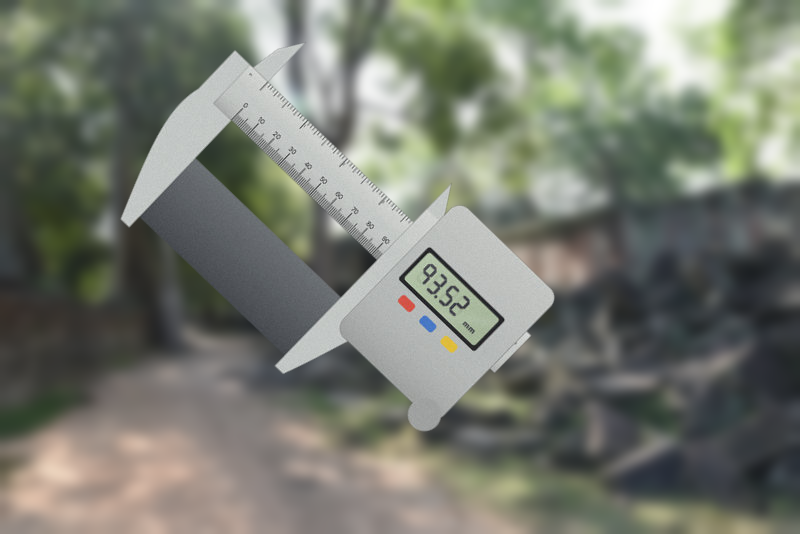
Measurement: 93.52 mm
